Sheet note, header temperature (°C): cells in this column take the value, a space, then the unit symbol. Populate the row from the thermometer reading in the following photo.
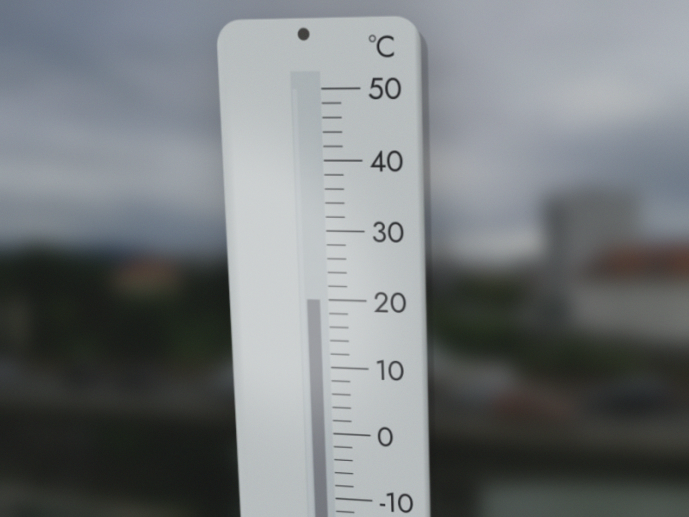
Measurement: 20 °C
